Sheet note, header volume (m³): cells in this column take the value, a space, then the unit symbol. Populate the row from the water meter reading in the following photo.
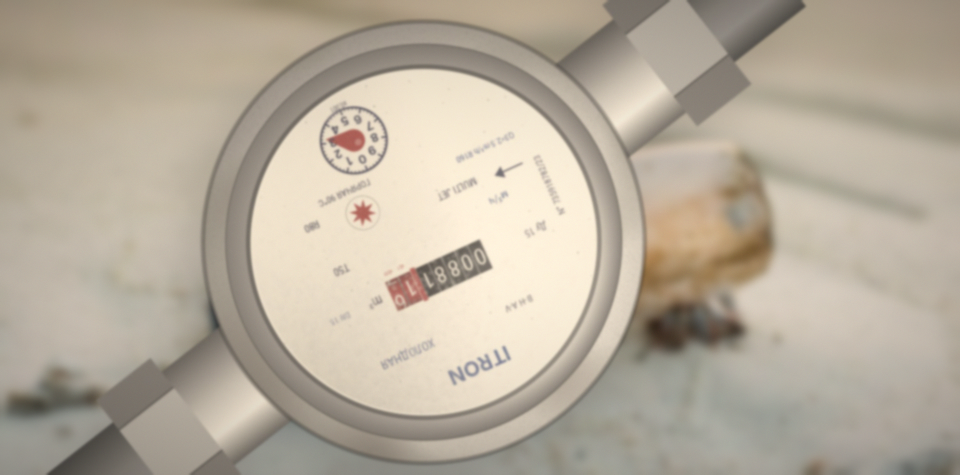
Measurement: 881.163 m³
